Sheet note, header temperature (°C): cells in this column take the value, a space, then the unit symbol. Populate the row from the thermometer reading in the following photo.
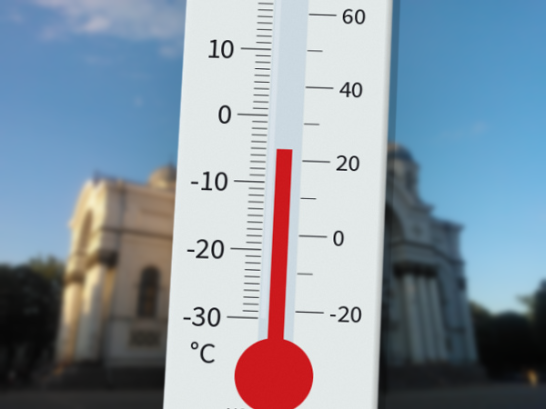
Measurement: -5 °C
